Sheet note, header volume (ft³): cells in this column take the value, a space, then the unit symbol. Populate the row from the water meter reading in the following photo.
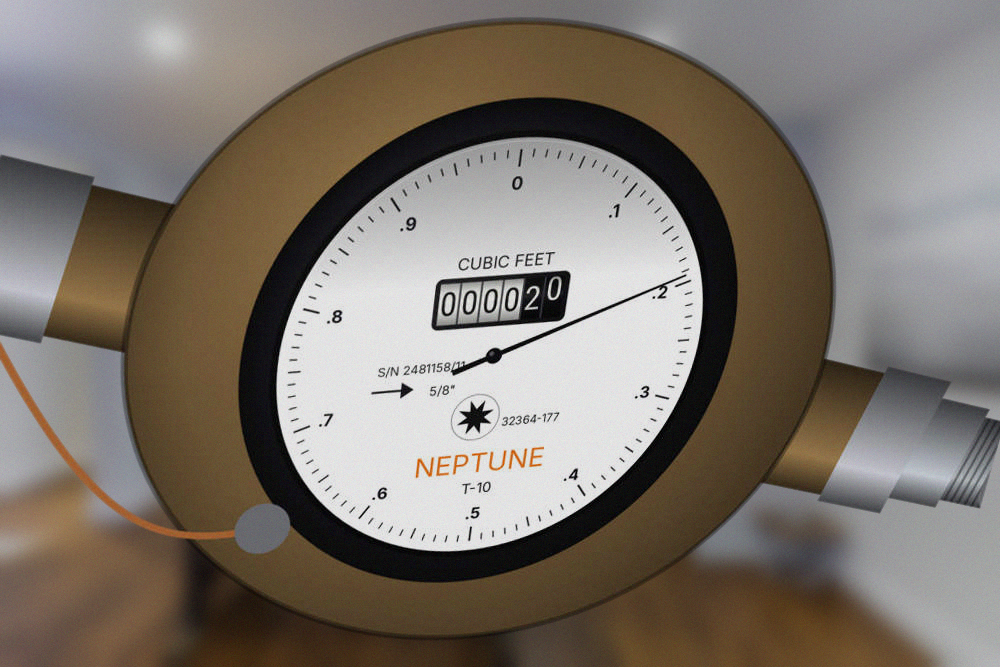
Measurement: 20.19 ft³
